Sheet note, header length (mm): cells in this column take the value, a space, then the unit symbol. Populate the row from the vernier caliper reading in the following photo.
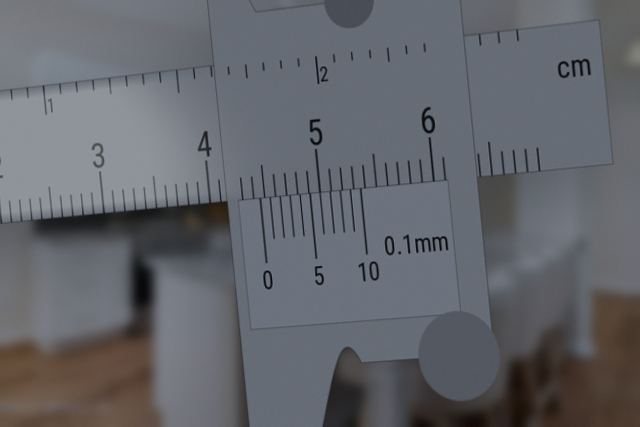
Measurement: 44.6 mm
